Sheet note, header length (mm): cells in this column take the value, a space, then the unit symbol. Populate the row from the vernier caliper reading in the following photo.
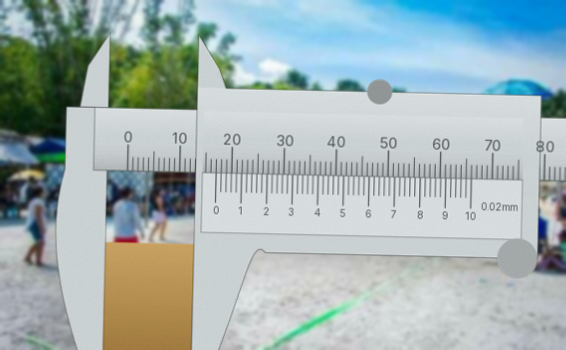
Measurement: 17.0 mm
